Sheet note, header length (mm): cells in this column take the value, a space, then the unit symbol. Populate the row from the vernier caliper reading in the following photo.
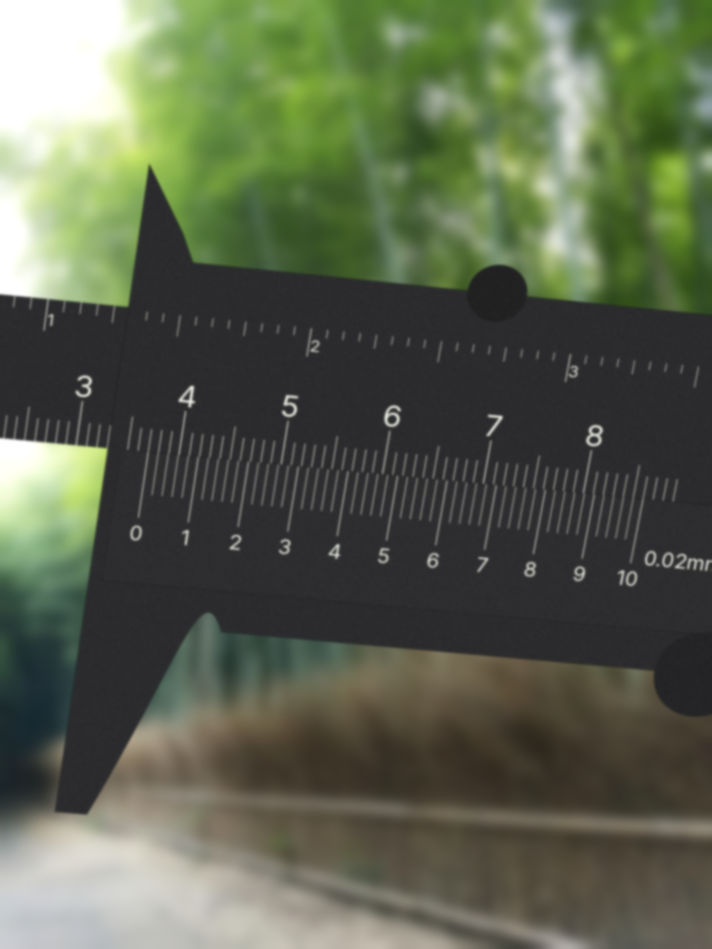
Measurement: 37.0 mm
